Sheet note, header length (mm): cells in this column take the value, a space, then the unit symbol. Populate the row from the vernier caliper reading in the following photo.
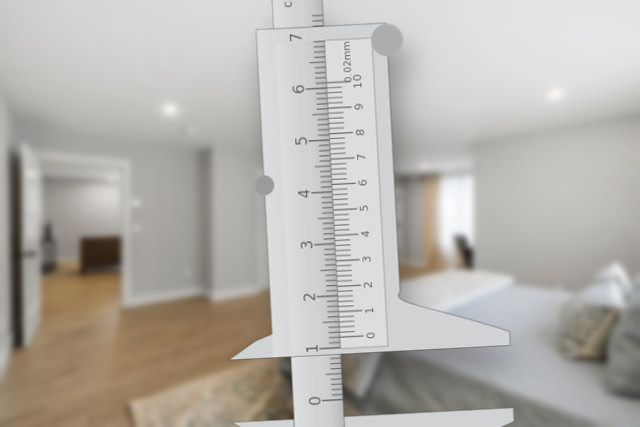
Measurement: 12.0 mm
